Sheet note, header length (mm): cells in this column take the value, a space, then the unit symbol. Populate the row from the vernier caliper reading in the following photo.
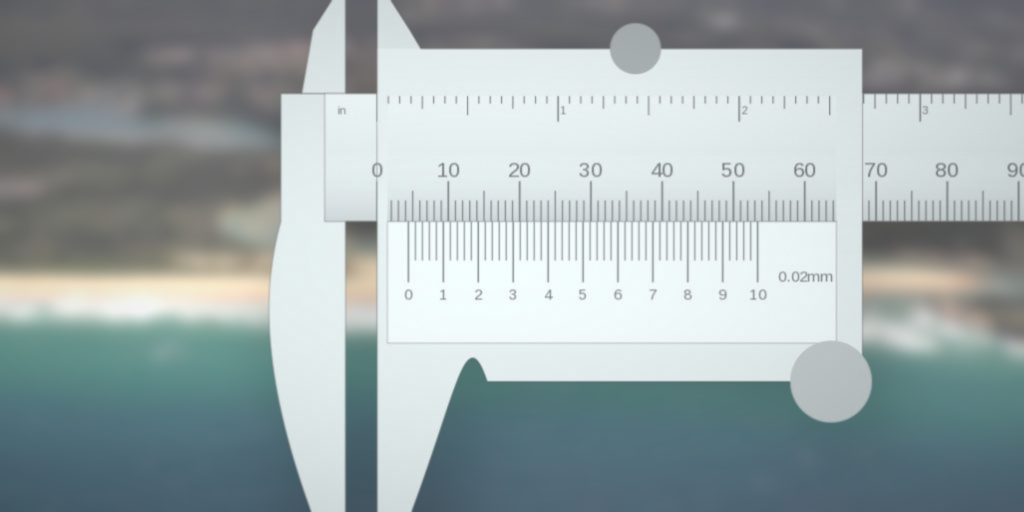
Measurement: 4.4 mm
